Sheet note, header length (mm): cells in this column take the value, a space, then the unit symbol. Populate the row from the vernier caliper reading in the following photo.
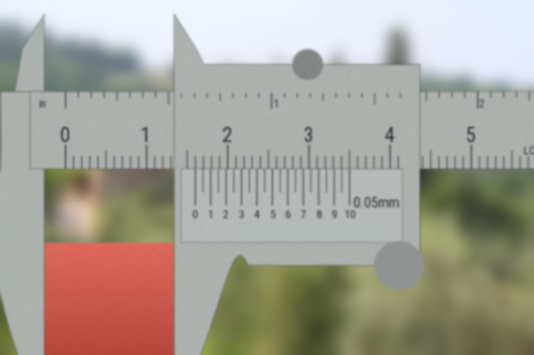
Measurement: 16.0 mm
